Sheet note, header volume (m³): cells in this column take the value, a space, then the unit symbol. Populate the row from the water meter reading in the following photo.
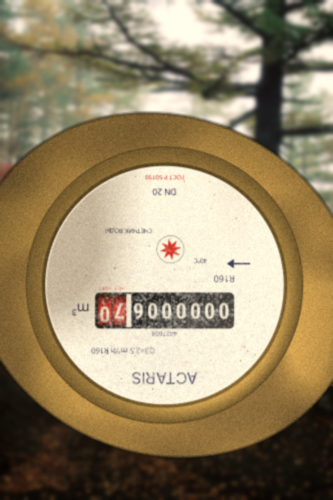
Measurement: 6.70 m³
